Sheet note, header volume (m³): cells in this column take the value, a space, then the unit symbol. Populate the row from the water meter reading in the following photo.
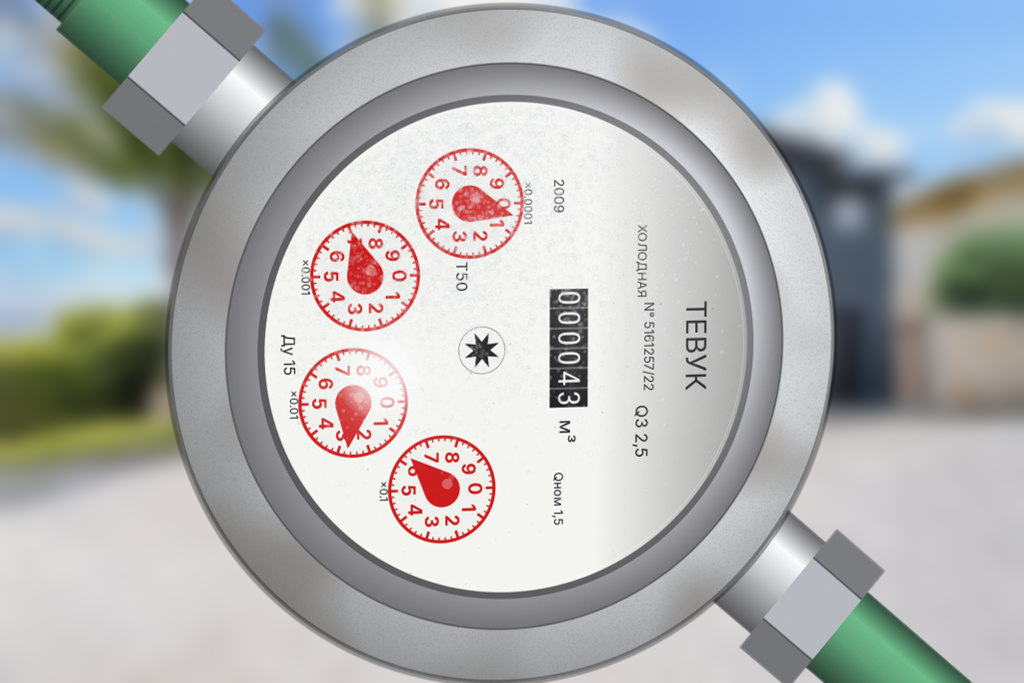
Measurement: 43.6270 m³
